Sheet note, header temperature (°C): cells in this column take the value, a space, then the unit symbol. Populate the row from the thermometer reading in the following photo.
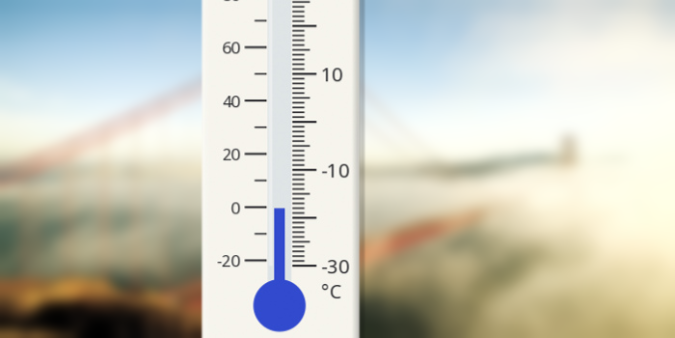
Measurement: -18 °C
